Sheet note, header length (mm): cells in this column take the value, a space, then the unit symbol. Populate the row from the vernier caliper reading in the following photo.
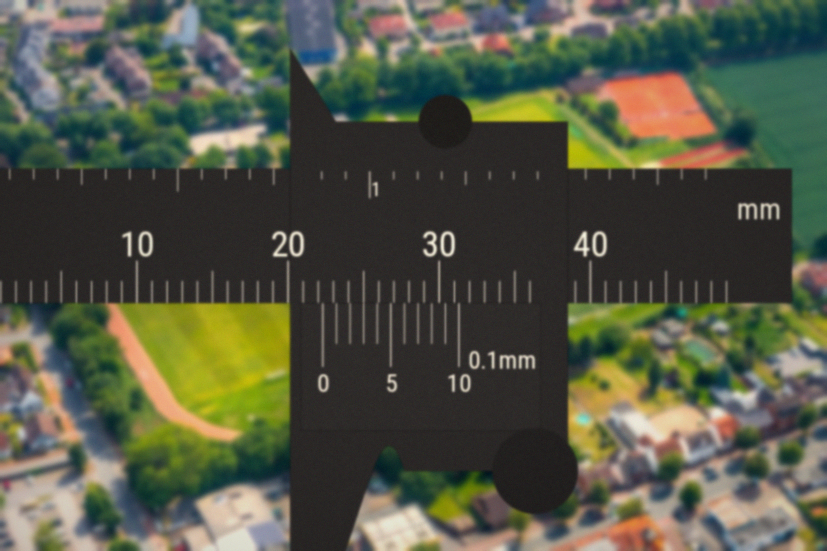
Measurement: 22.3 mm
